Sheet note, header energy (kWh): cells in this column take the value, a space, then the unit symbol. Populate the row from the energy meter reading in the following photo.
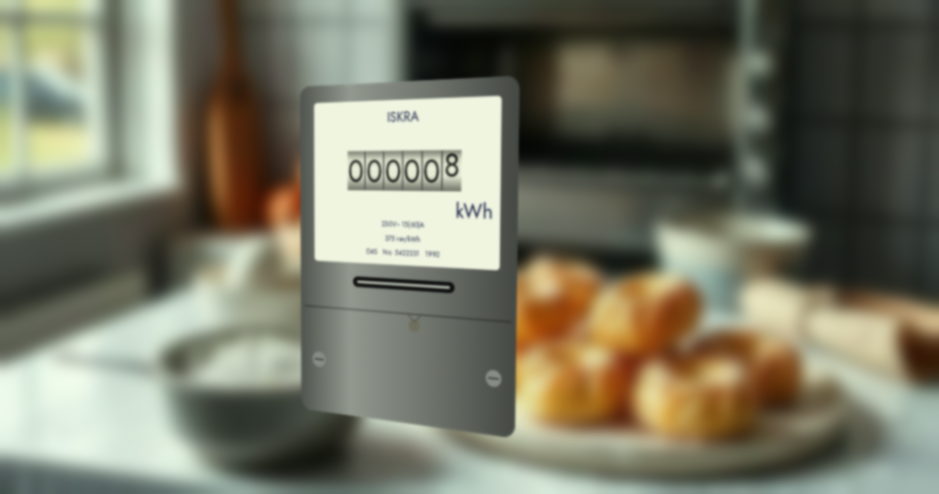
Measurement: 8 kWh
